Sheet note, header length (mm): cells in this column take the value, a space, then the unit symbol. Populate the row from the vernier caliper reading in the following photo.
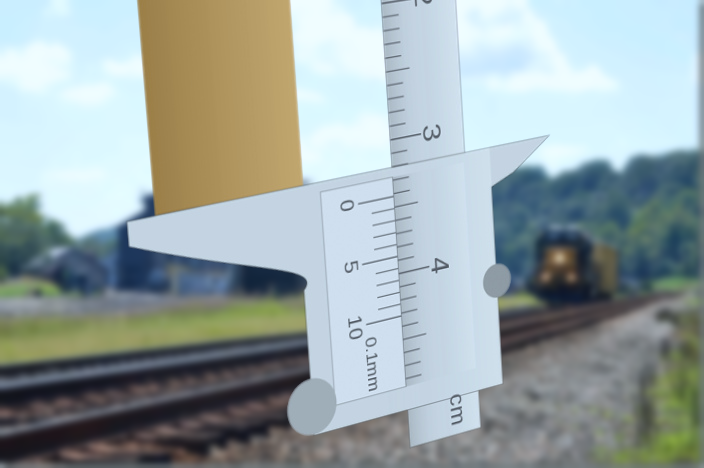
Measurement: 34.2 mm
